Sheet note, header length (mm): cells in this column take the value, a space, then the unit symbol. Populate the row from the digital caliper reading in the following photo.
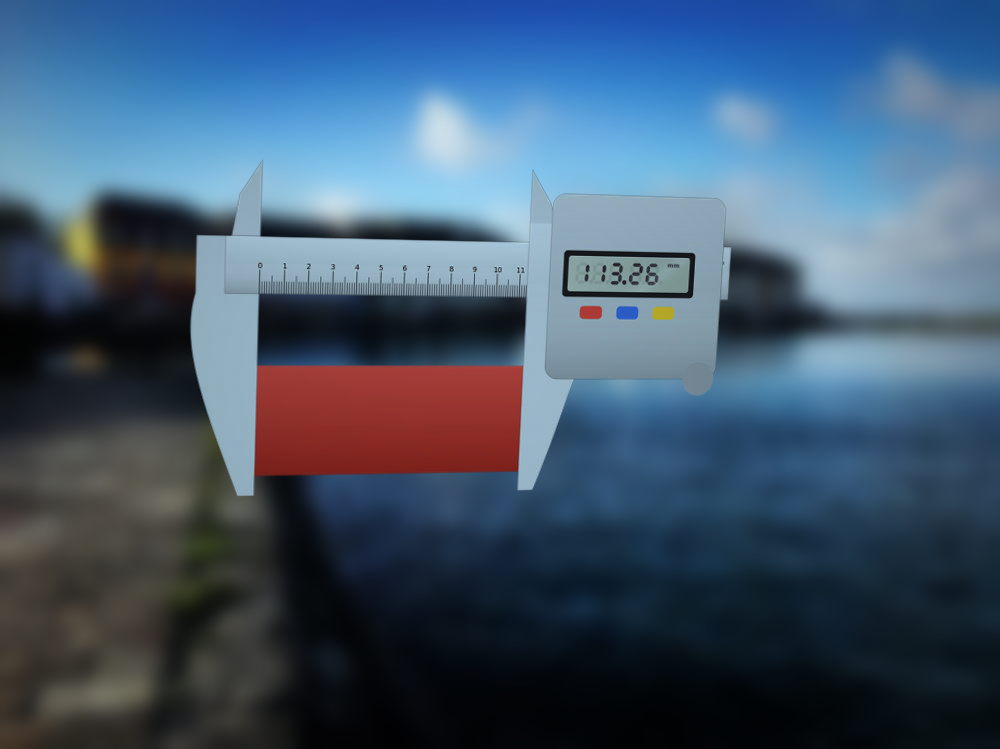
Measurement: 113.26 mm
